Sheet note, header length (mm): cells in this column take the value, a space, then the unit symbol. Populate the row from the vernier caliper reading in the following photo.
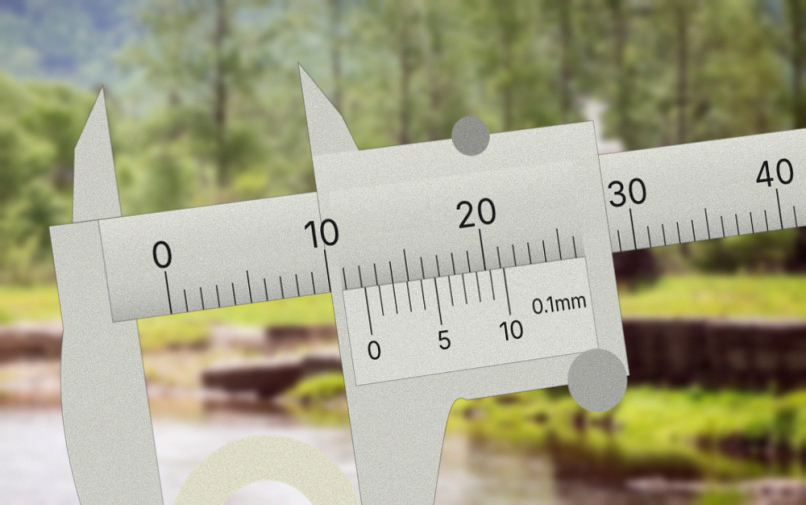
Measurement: 12.2 mm
